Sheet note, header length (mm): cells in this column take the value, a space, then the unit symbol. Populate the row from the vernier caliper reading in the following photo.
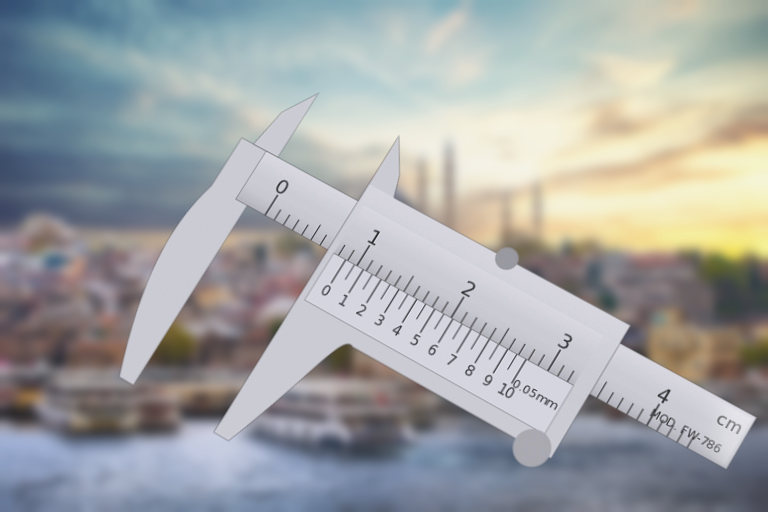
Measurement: 8.8 mm
